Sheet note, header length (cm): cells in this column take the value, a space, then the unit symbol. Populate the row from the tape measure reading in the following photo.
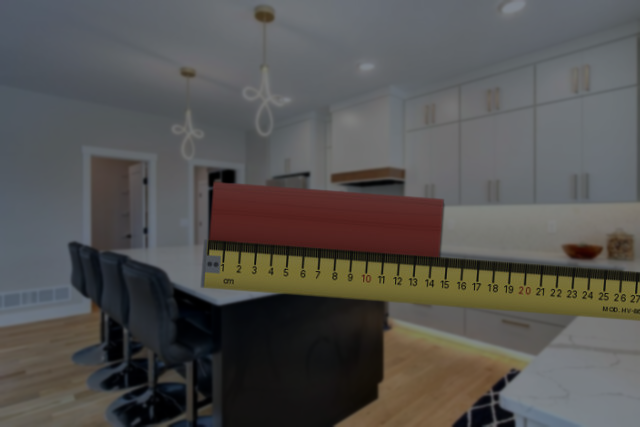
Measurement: 14.5 cm
